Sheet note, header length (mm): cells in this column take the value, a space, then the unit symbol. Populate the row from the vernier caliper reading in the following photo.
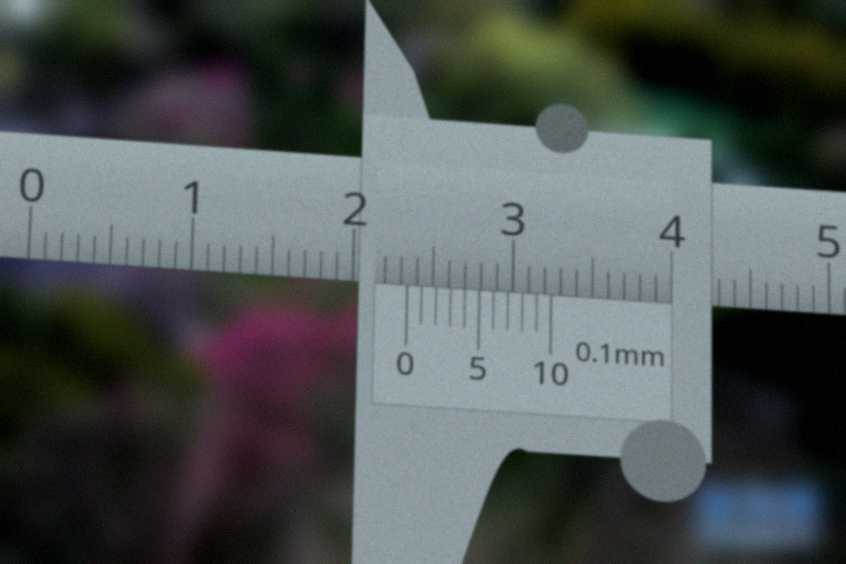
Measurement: 23.4 mm
